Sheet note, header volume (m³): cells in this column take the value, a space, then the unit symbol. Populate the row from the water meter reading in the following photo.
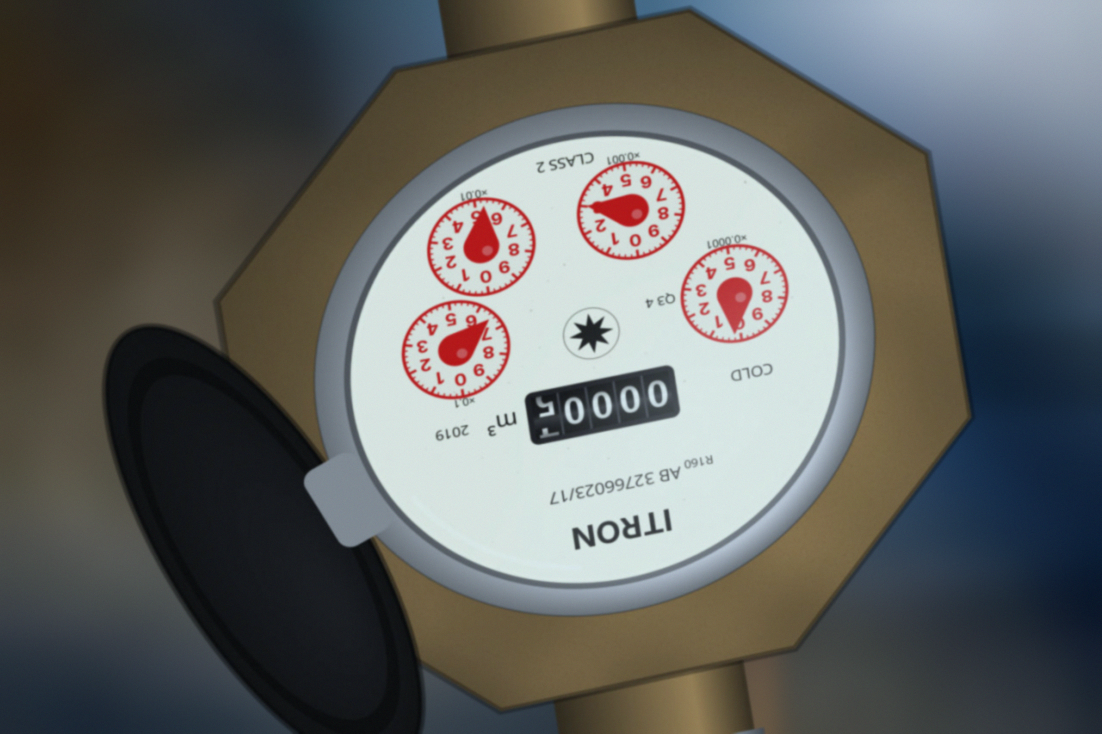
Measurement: 4.6530 m³
